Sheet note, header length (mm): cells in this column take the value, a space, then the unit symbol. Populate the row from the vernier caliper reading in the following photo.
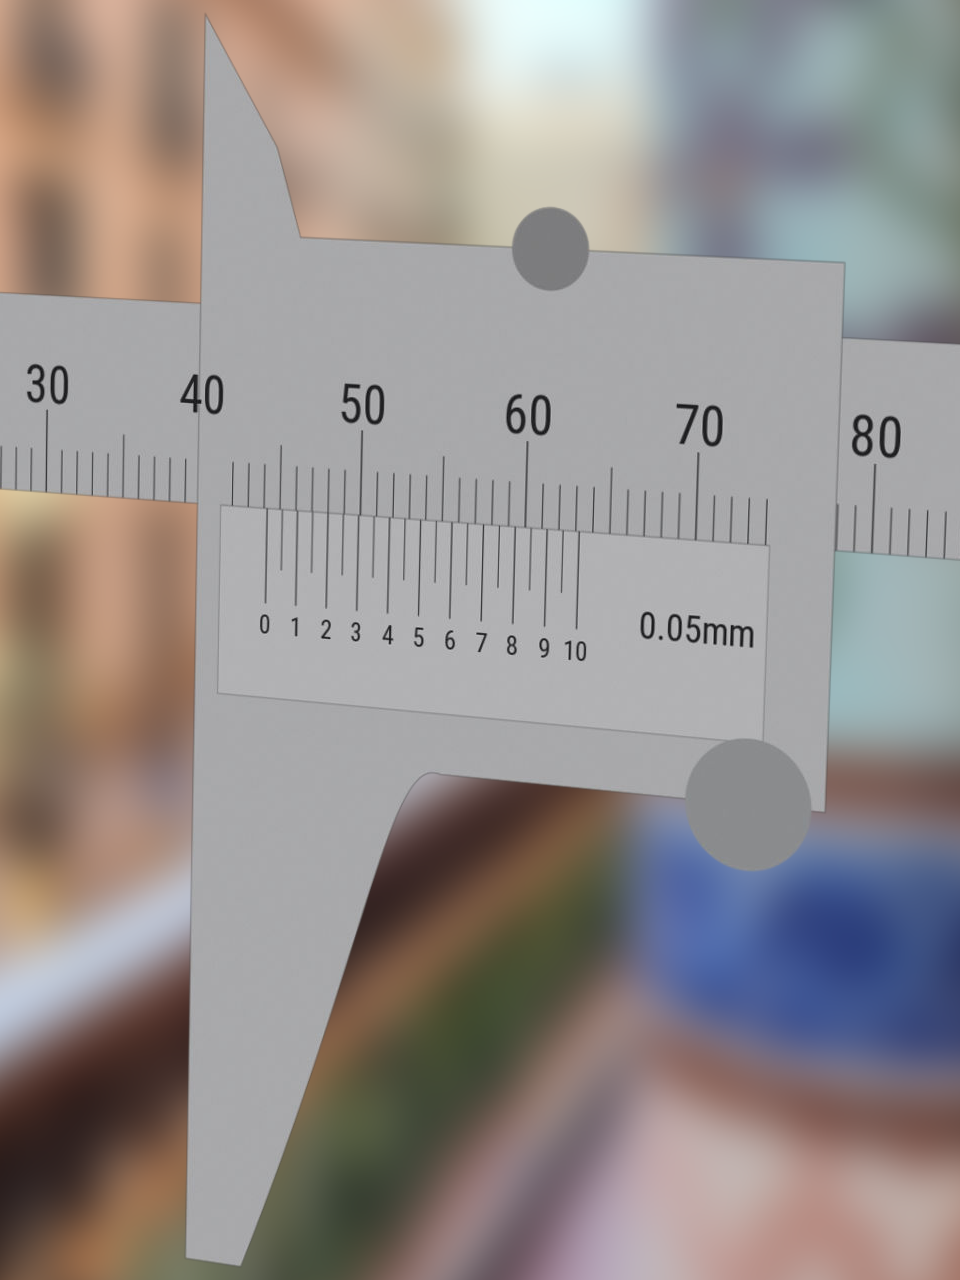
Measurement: 44.2 mm
